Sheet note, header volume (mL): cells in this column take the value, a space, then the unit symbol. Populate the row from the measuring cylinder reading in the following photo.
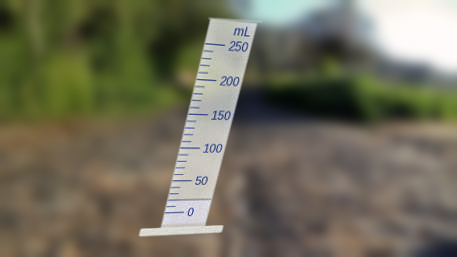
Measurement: 20 mL
